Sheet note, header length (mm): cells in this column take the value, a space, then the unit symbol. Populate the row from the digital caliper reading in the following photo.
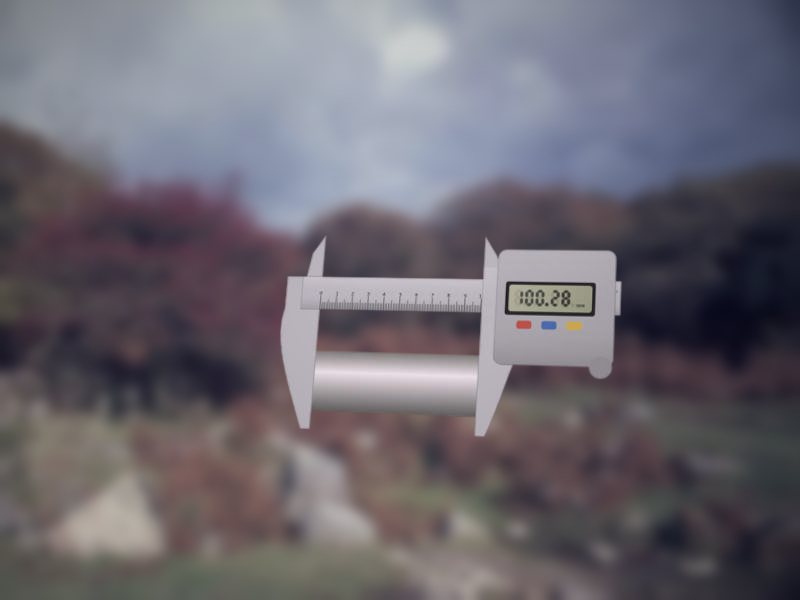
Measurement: 100.28 mm
